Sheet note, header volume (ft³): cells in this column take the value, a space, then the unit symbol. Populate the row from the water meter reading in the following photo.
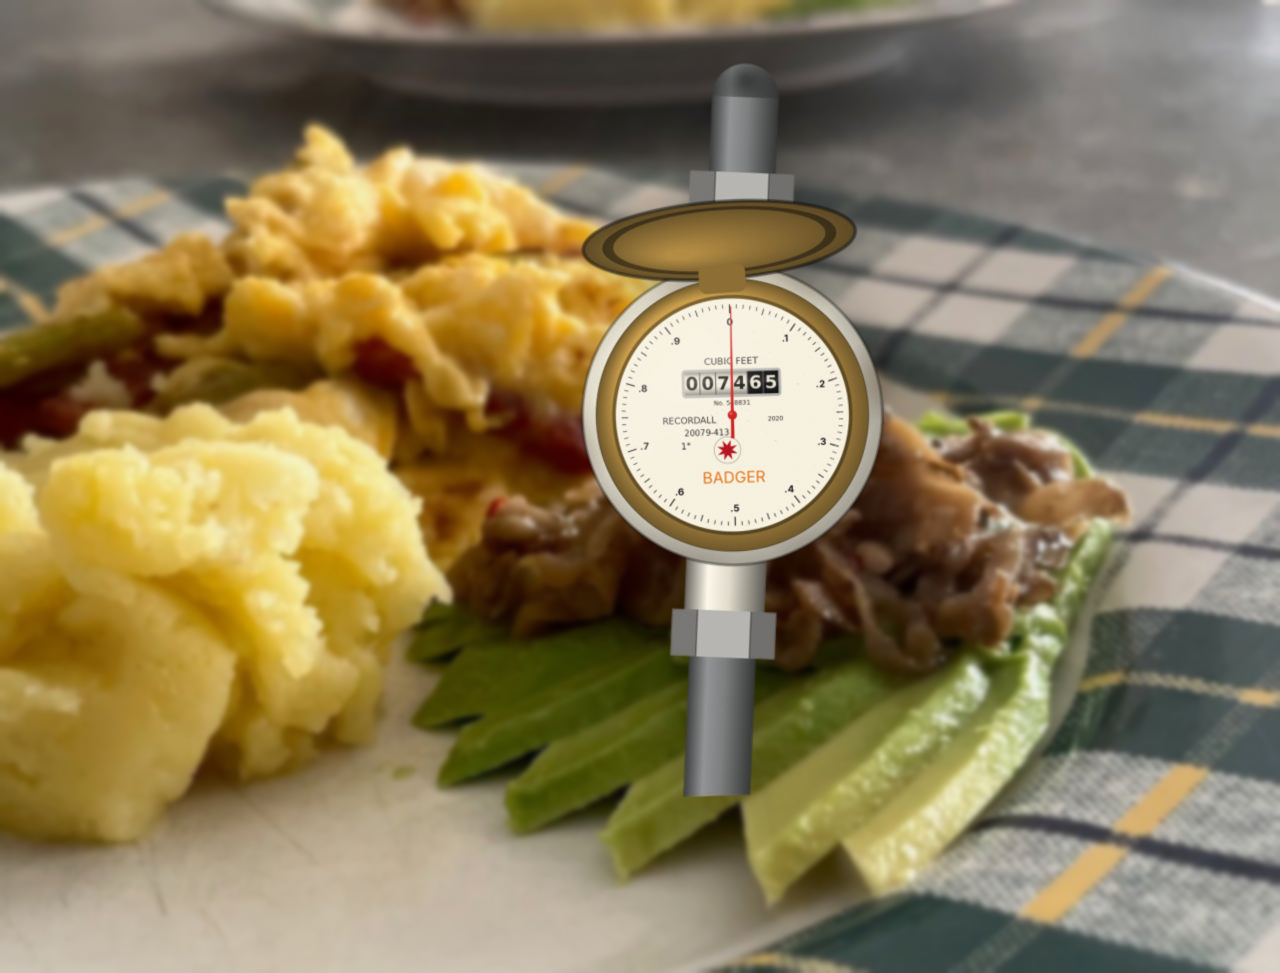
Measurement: 7465.00 ft³
